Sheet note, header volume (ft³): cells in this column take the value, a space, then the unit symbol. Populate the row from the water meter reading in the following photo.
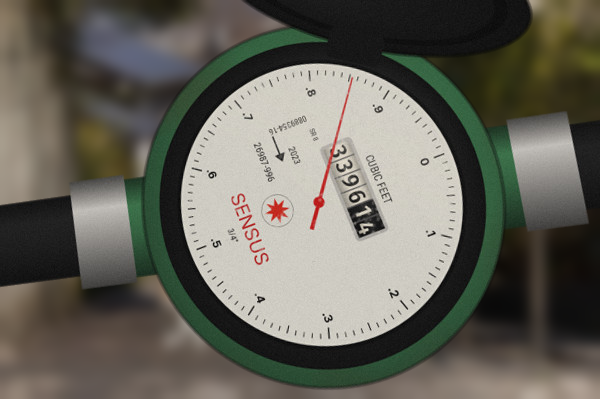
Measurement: 339613.85 ft³
